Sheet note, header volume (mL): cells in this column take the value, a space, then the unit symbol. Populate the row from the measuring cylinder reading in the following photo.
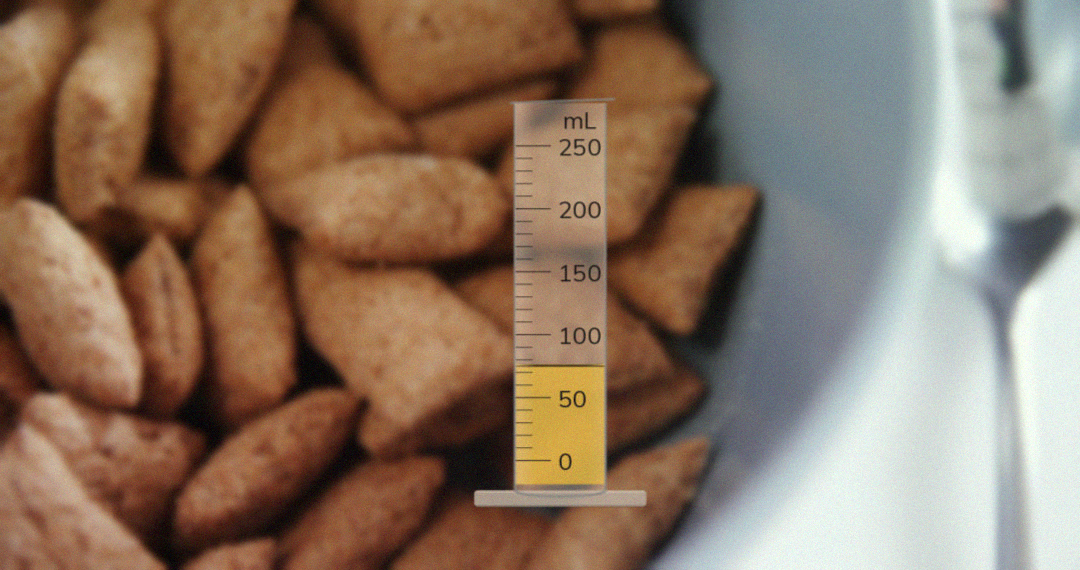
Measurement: 75 mL
